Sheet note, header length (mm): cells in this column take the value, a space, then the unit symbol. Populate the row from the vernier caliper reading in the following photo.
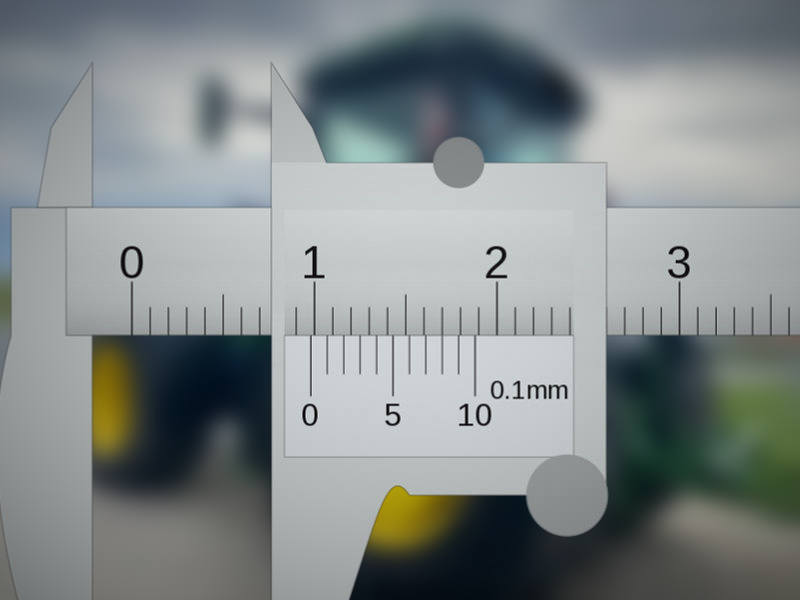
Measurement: 9.8 mm
